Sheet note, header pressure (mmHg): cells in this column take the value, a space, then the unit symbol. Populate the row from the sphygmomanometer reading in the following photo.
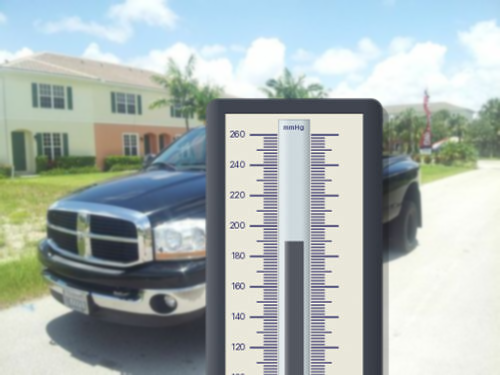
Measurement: 190 mmHg
